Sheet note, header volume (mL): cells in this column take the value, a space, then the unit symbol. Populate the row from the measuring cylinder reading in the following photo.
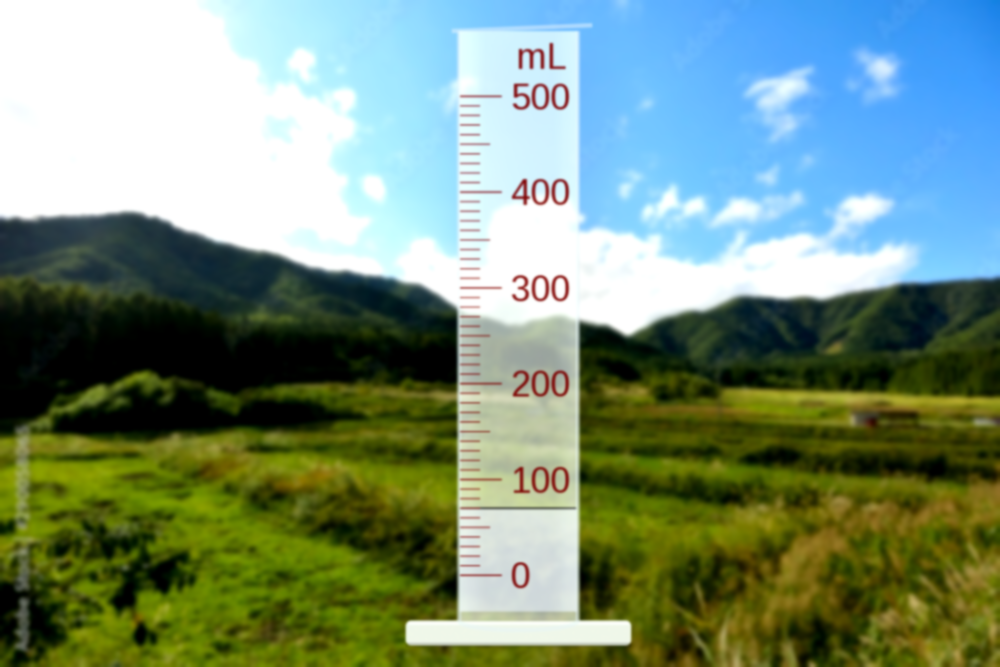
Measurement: 70 mL
